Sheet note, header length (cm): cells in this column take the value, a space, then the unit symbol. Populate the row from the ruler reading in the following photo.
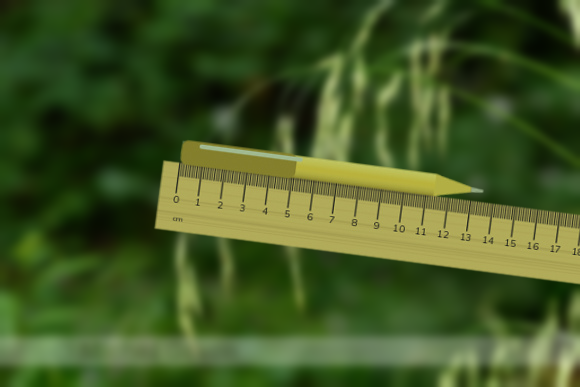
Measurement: 13.5 cm
